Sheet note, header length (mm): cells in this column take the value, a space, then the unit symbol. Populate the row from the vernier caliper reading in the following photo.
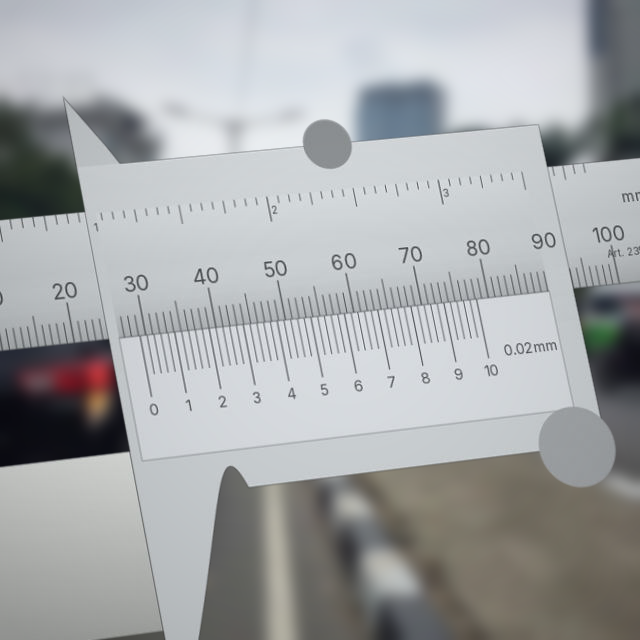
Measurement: 29.2 mm
